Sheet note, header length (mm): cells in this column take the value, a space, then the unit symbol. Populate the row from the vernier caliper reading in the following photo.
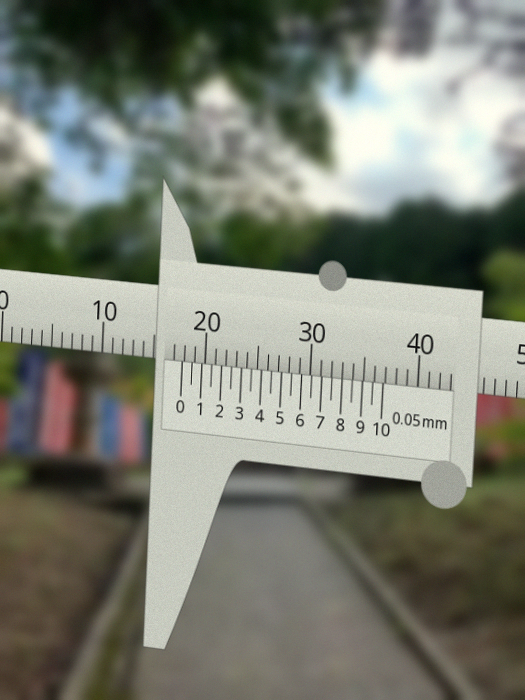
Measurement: 17.8 mm
